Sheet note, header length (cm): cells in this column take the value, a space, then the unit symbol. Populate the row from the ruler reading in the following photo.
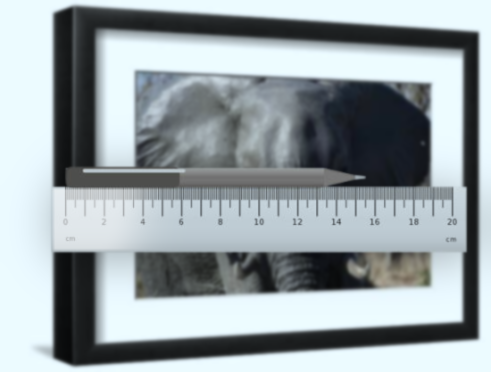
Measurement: 15.5 cm
